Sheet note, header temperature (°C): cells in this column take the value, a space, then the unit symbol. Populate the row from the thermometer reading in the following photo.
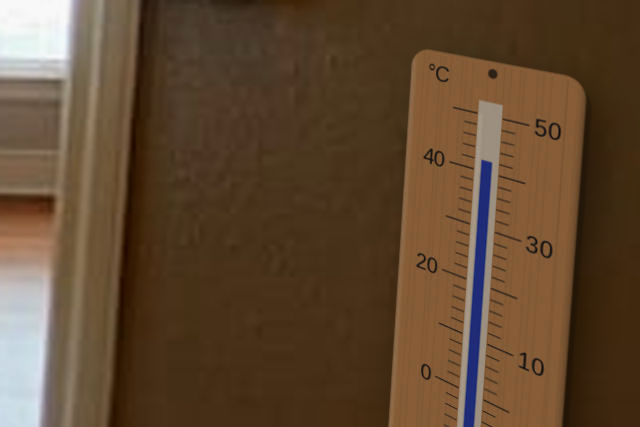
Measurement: 42 °C
